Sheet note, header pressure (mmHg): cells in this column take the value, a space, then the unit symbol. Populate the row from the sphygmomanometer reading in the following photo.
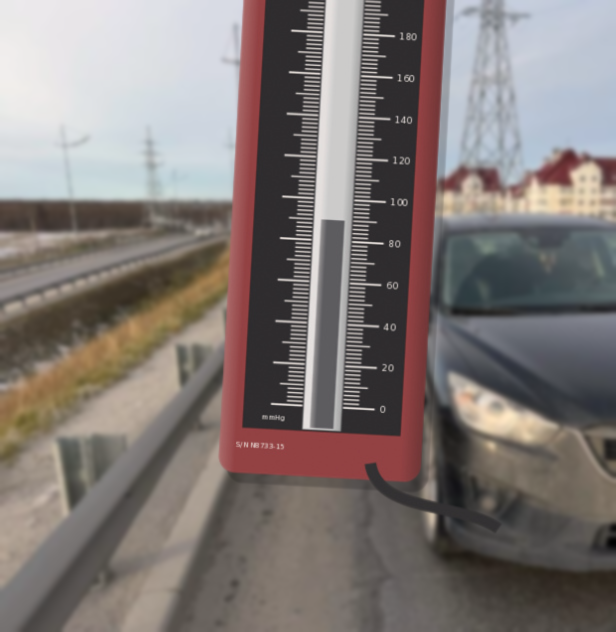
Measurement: 90 mmHg
